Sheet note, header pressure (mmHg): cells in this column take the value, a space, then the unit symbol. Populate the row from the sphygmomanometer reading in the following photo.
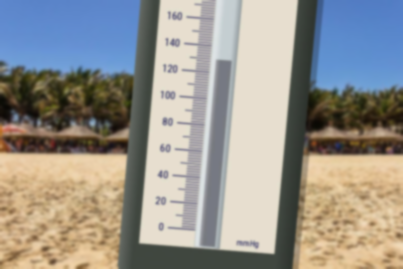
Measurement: 130 mmHg
